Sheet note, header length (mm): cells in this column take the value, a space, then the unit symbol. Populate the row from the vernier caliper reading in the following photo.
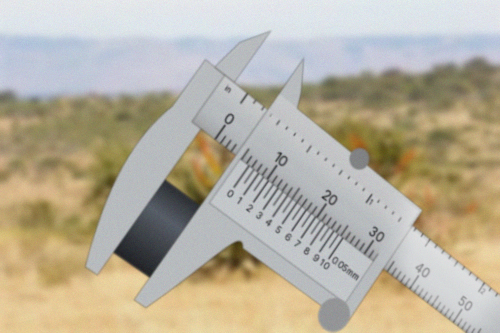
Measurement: 6.5 mm
